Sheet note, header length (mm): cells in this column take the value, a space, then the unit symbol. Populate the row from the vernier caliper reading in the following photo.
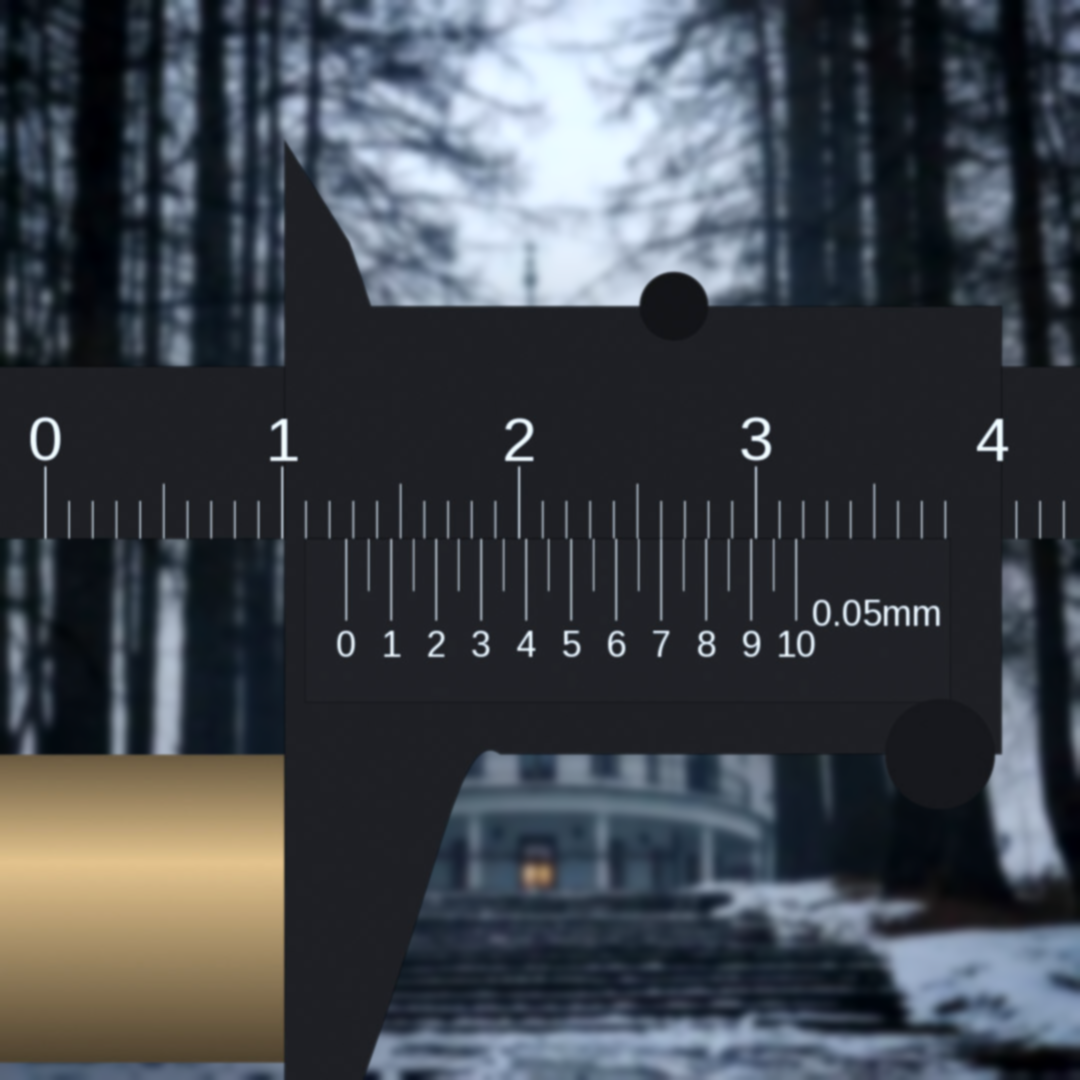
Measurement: 12.7 mm
